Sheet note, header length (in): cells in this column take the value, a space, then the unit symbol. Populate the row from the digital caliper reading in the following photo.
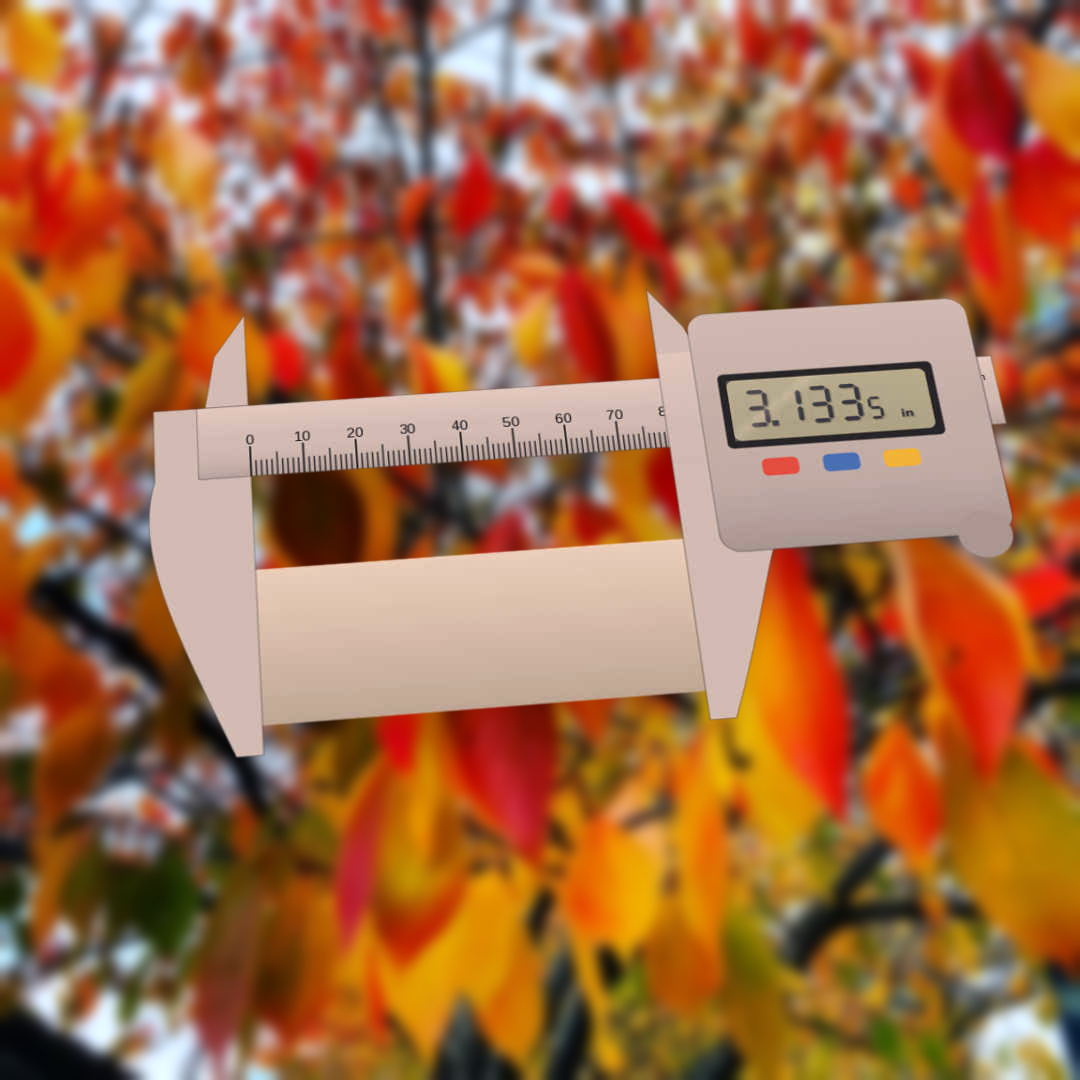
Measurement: 3.1335 in
